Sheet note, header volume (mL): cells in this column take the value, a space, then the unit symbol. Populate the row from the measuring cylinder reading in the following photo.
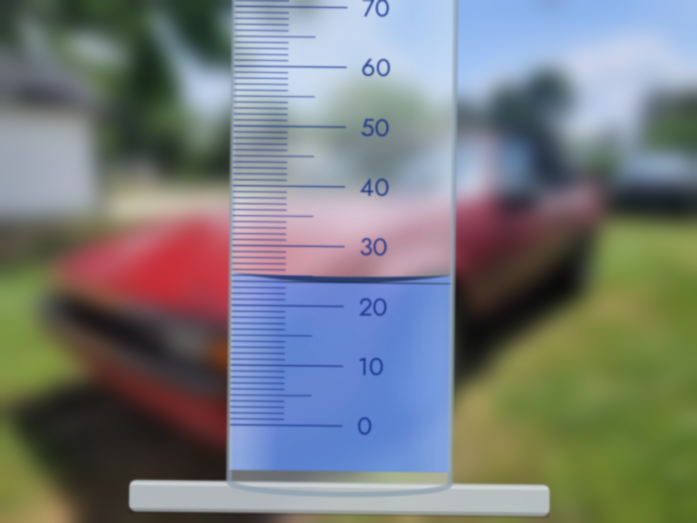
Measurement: 24 mL
